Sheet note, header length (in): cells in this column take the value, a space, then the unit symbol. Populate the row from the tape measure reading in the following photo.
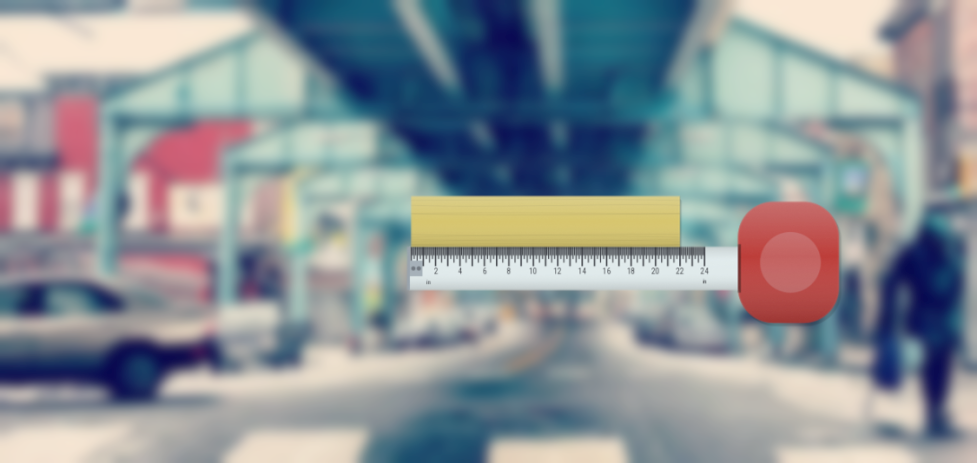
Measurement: 22 in
